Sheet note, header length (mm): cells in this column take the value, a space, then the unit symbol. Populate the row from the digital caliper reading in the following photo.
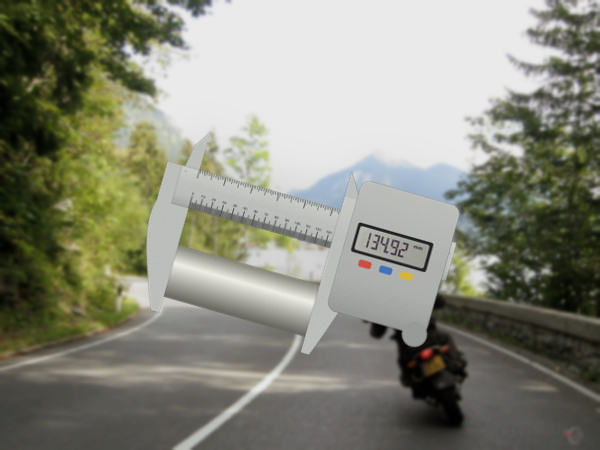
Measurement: 134.92 mm
